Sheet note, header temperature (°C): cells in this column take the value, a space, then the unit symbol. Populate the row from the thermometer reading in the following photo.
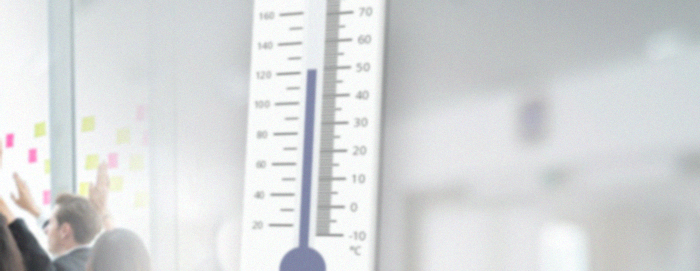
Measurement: 50 °C
